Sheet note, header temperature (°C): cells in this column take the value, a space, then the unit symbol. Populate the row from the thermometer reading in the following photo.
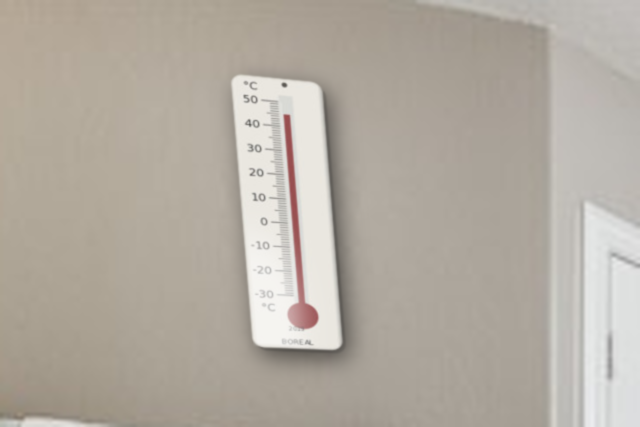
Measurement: 45 °C
